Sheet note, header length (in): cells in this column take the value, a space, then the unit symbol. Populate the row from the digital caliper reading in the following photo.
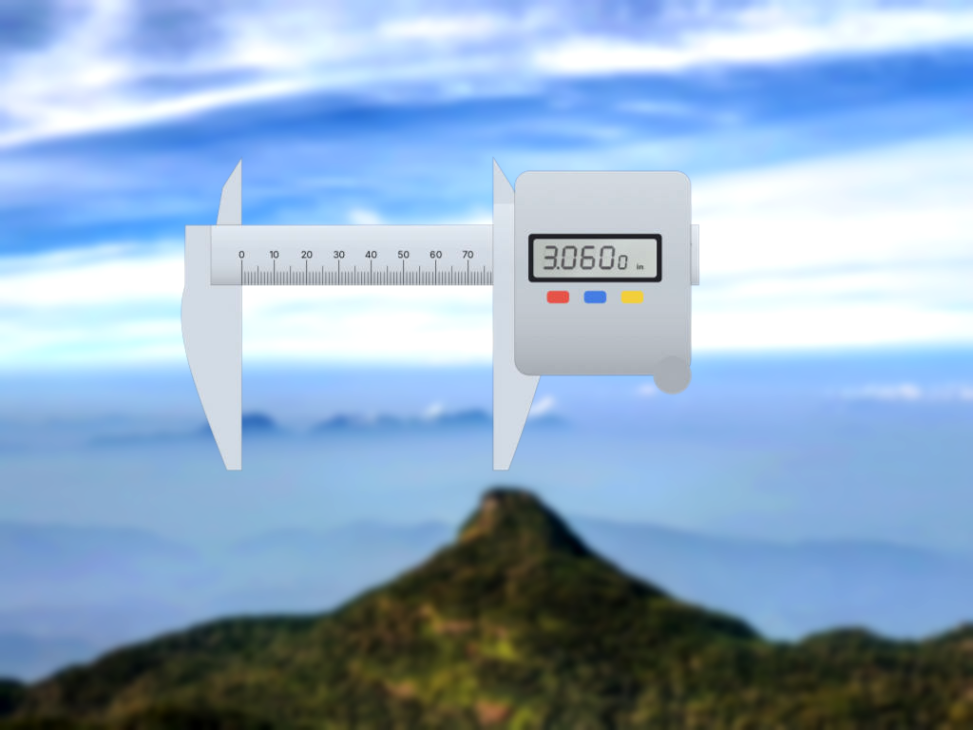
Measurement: 3.0600 in
